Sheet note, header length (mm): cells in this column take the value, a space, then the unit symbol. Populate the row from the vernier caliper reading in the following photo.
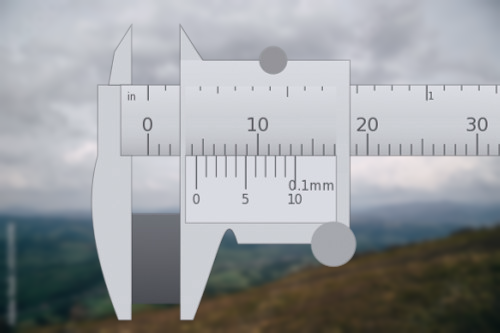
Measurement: 4.4 mm
